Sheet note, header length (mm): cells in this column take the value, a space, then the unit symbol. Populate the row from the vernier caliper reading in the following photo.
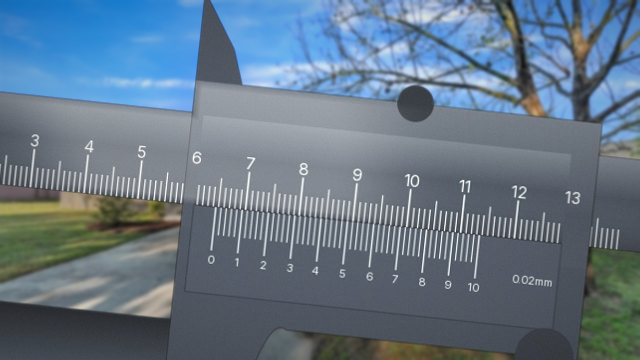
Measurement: 64.5 mm
